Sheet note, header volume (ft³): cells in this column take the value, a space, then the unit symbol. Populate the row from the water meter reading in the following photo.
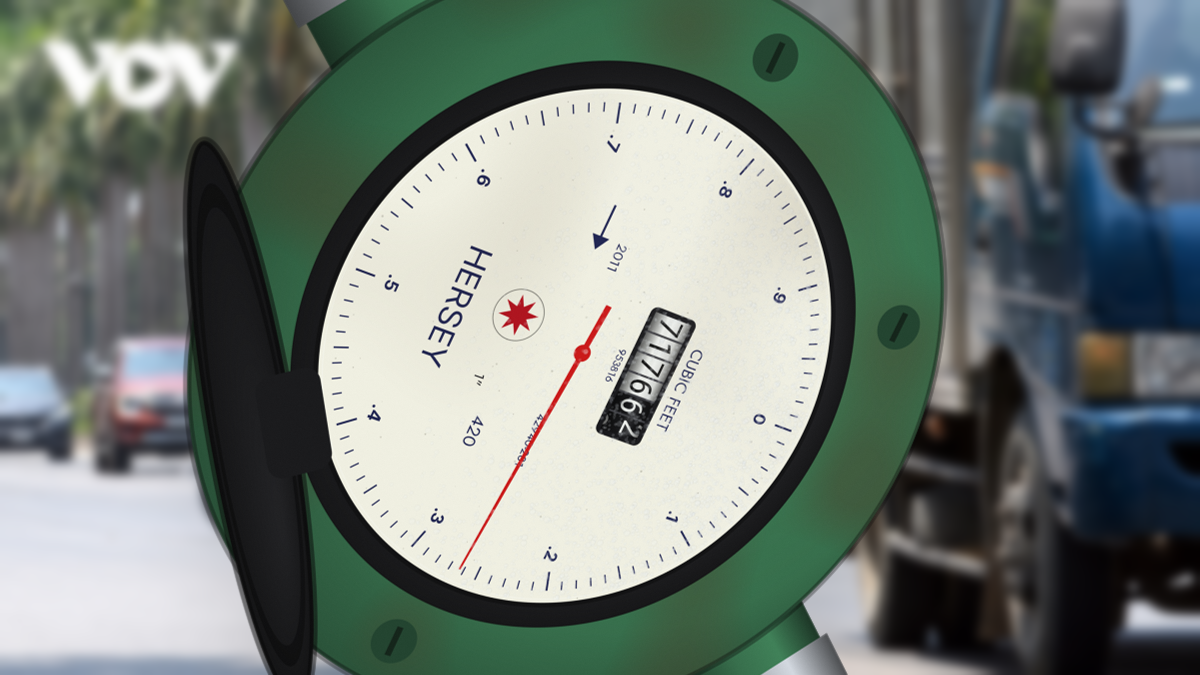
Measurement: 717662.26 ft³
